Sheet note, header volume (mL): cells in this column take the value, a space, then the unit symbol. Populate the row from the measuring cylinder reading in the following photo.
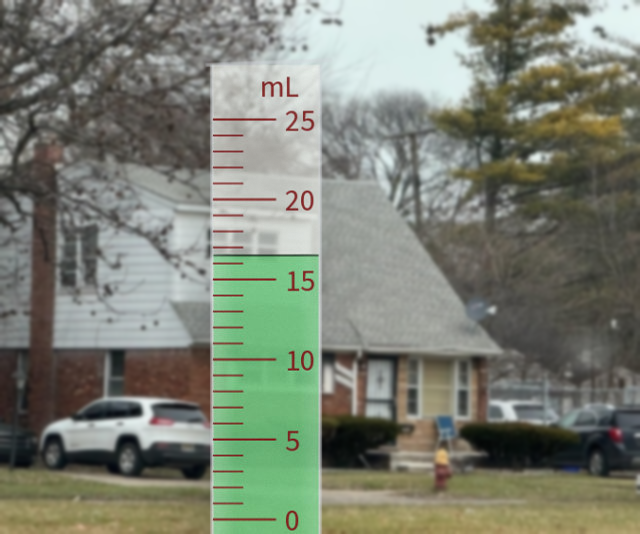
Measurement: 16.5 mL
